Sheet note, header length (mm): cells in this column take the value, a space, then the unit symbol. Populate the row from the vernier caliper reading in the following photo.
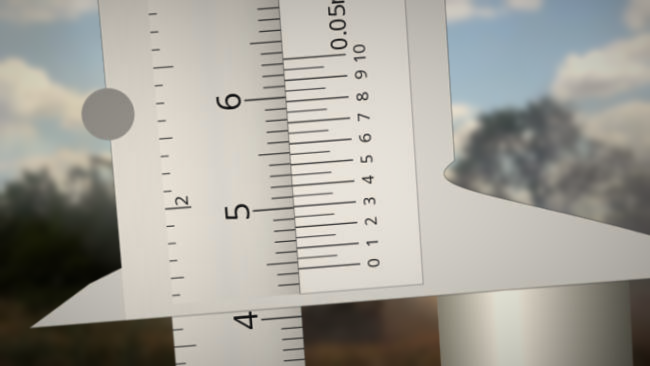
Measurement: 44.4 mm
